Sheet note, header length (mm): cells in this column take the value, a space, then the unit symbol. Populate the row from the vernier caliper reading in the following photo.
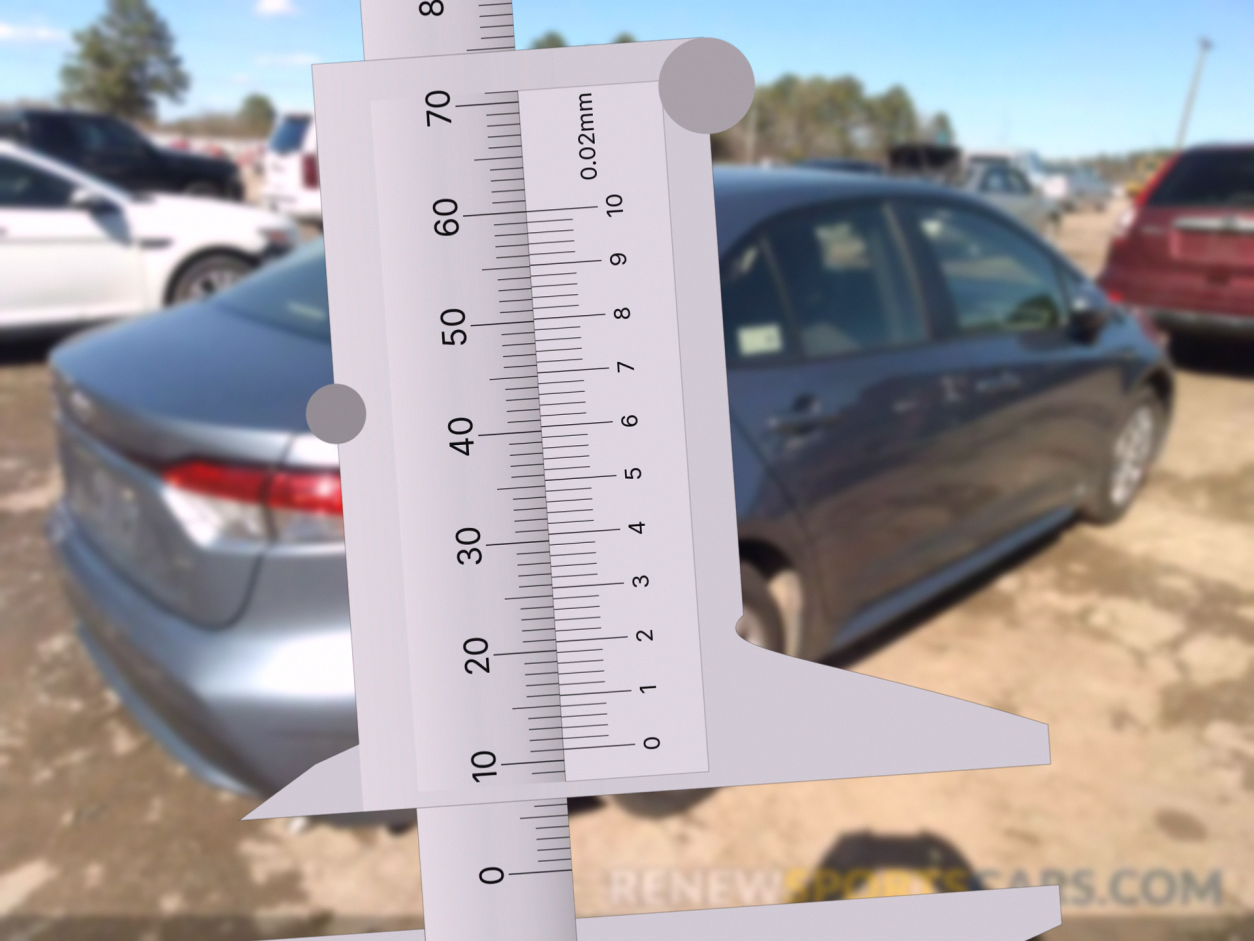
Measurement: 11.0 mm
